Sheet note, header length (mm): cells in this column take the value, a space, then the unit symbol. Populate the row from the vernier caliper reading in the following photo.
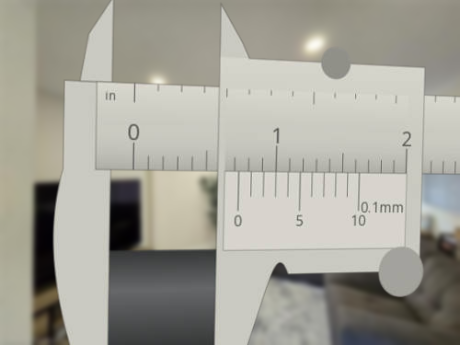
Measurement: 7.3 mm
